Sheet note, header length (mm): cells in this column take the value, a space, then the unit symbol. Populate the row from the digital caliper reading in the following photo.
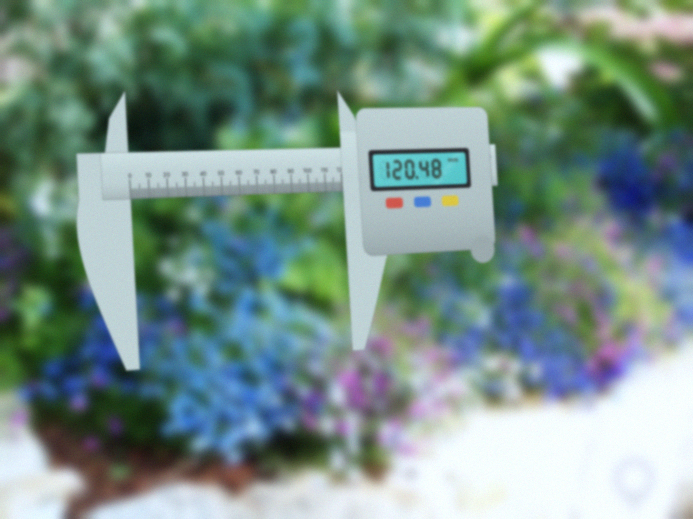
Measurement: 120.48 mm
